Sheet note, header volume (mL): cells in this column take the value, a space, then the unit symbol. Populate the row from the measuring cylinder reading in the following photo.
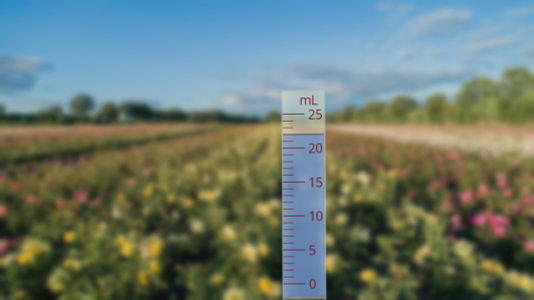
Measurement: 22 mL
